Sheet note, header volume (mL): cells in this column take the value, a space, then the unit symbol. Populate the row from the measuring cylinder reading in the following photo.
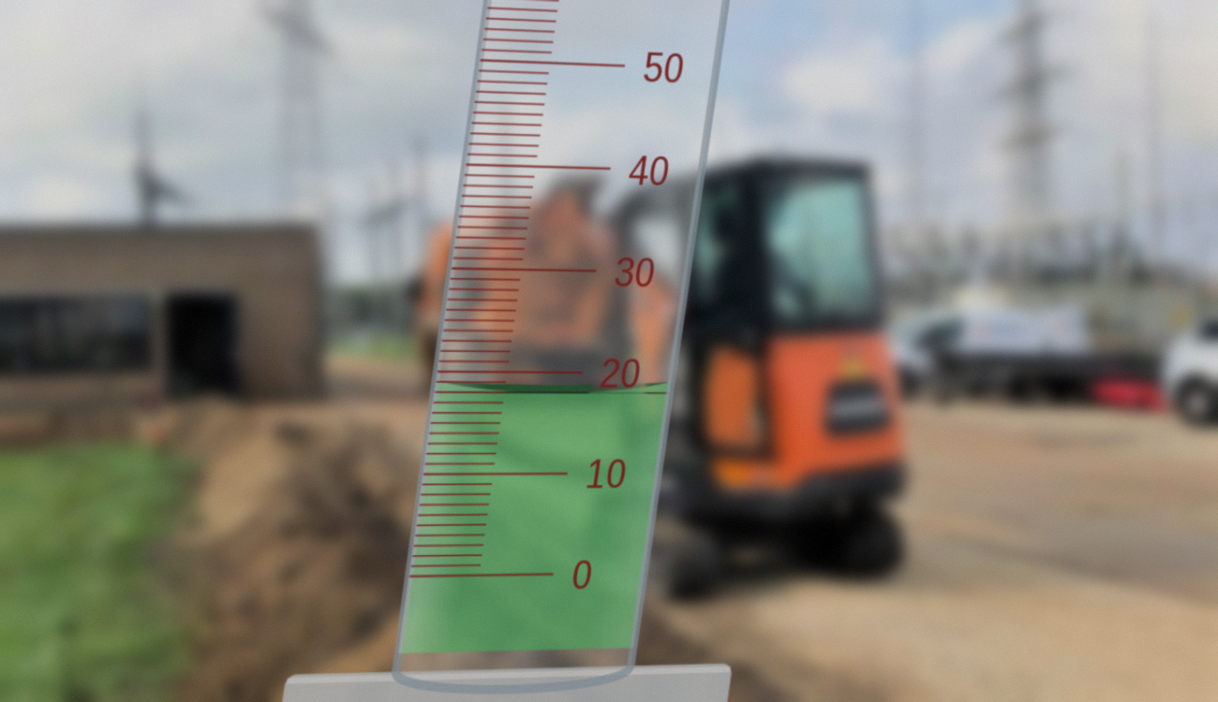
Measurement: 18 mL
